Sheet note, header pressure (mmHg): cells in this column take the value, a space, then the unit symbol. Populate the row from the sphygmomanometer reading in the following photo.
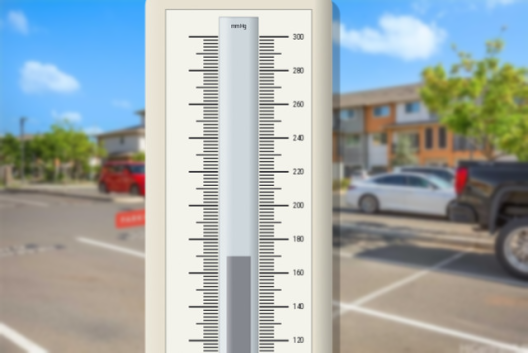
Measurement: 170 mmHg
